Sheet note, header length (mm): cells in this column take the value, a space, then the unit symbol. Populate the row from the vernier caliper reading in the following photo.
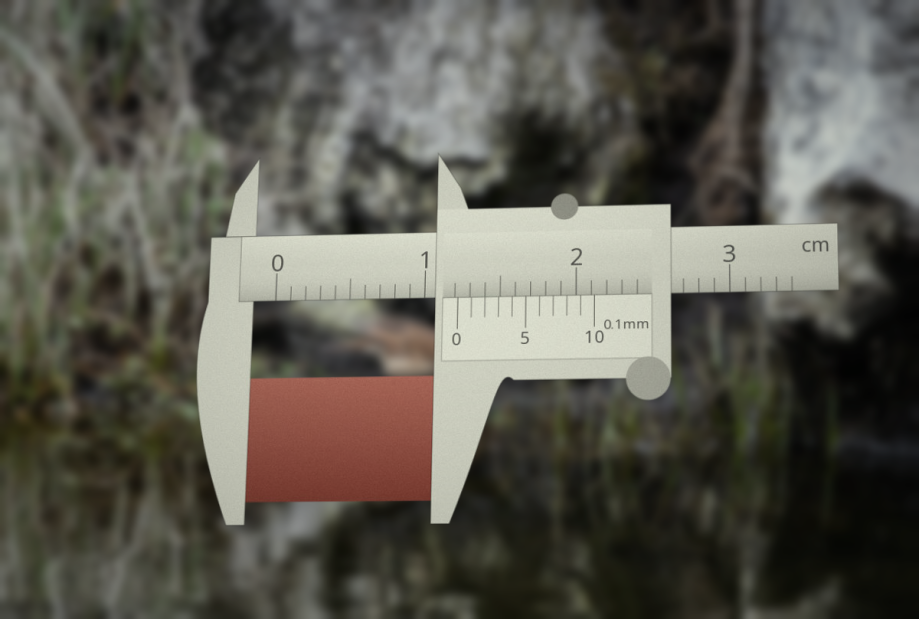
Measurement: 12.2 mm
